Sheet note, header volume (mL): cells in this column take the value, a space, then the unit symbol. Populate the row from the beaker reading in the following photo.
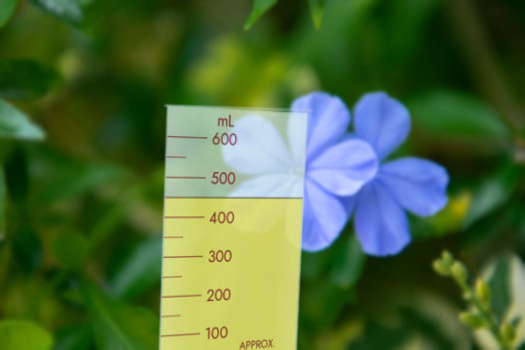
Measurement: 450 mL
